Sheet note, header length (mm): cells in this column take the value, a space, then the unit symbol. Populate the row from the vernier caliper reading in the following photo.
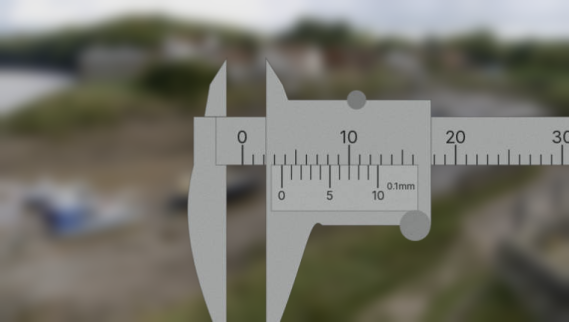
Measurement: 3.7 mm
